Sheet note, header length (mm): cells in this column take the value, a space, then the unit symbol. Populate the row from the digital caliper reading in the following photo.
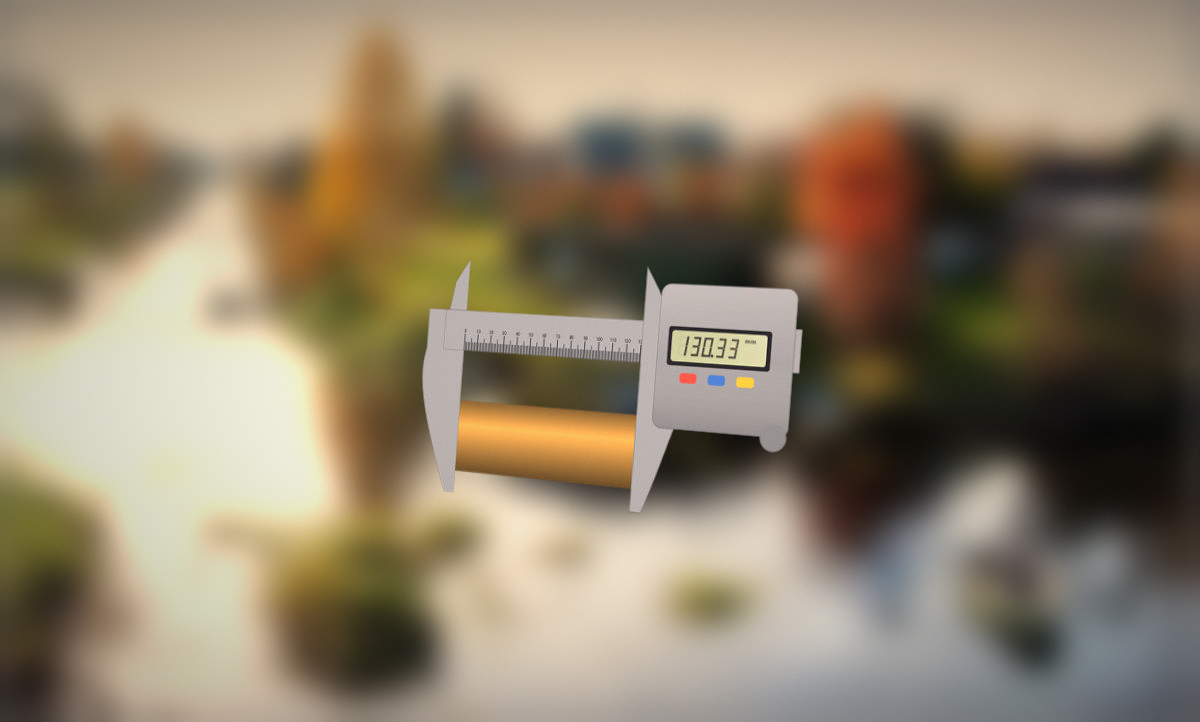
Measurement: 130.33 mm
